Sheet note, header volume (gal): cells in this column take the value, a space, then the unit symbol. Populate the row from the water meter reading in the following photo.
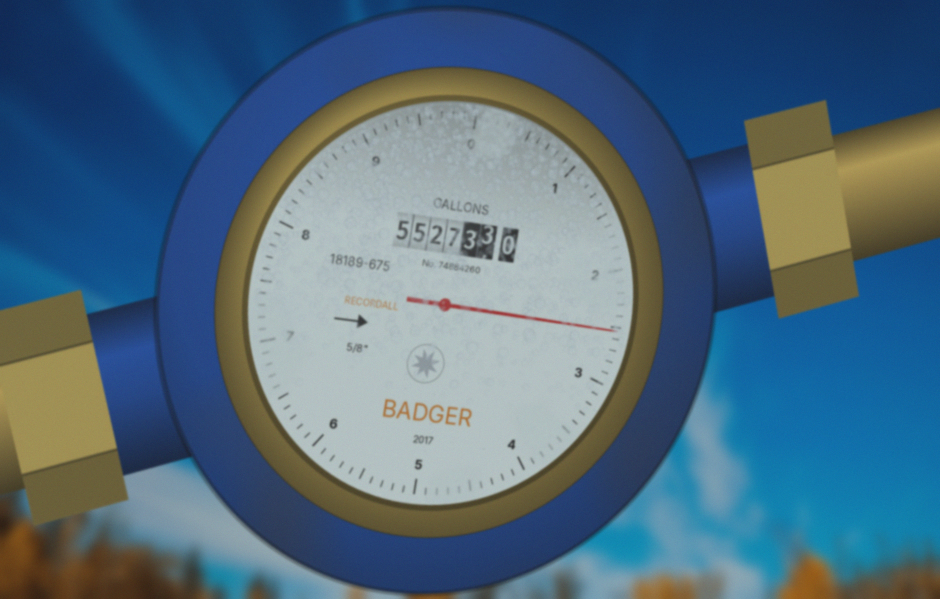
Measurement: 5527332.5 gal
